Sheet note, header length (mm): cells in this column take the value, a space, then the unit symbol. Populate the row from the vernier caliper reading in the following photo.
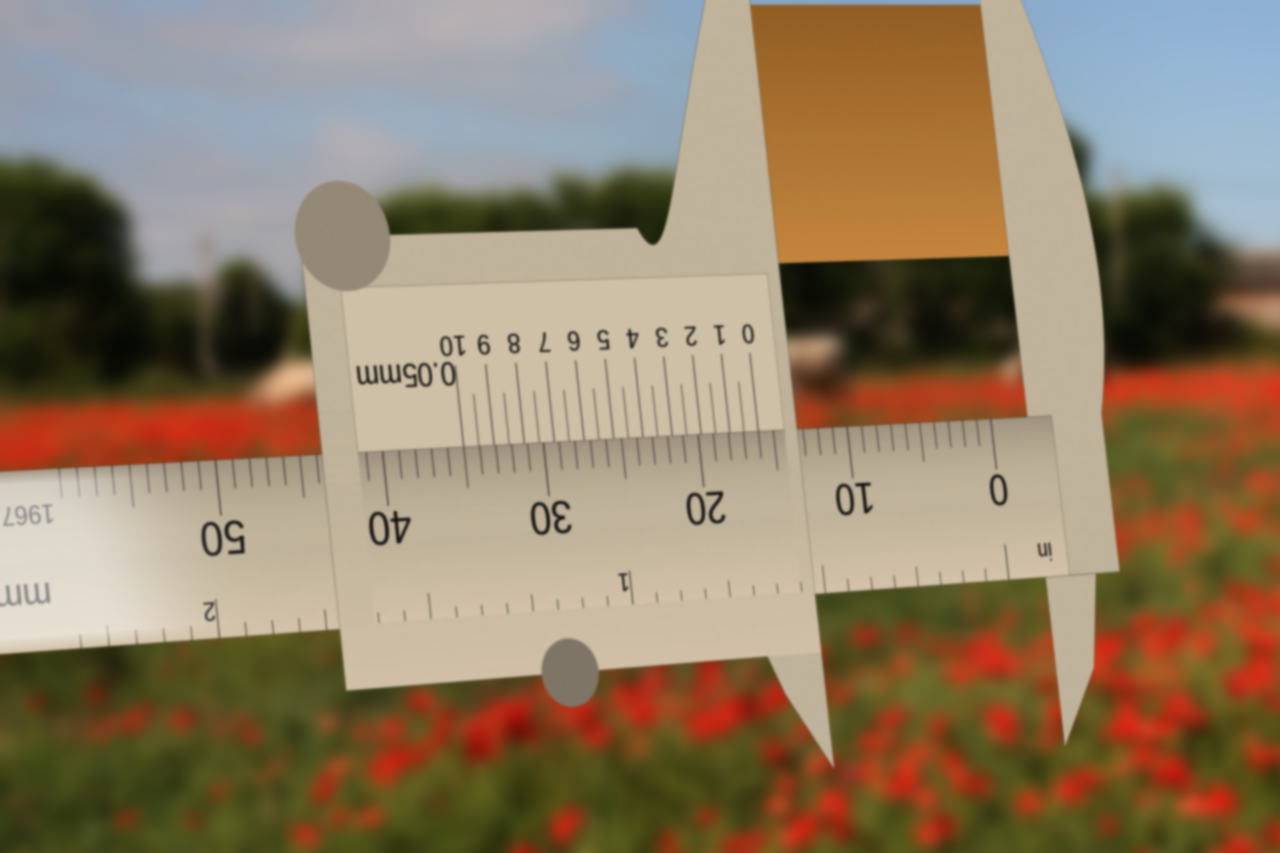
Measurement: 16.0 mm
